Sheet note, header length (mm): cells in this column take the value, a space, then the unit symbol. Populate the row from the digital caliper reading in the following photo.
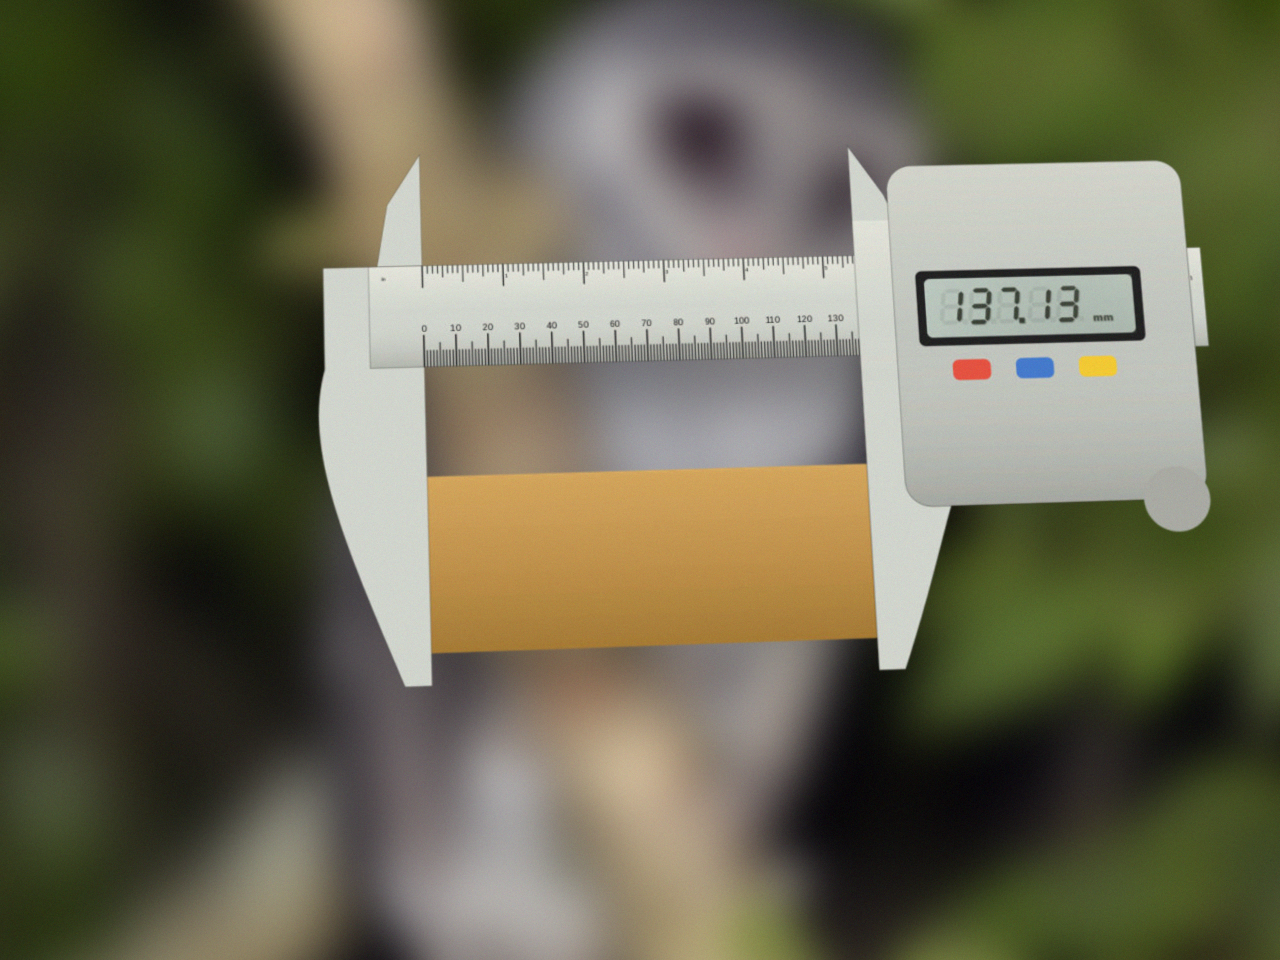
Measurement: 137.13 mm
